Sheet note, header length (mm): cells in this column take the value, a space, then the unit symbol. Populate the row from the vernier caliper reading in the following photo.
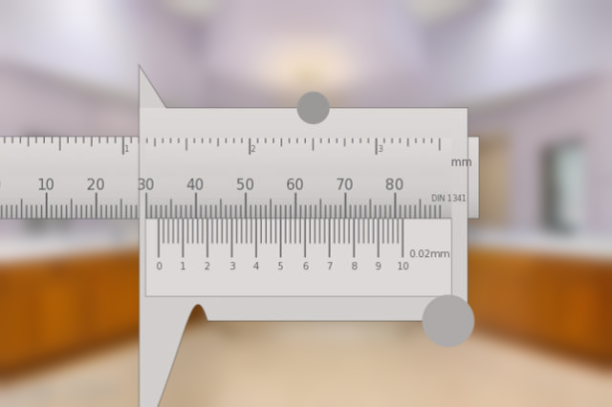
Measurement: 32.5 mm
